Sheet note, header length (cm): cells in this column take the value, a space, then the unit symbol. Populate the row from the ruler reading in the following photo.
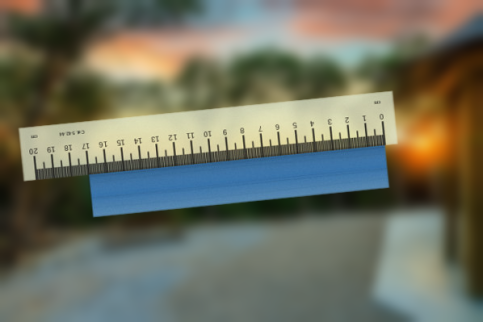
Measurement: 17 cm
